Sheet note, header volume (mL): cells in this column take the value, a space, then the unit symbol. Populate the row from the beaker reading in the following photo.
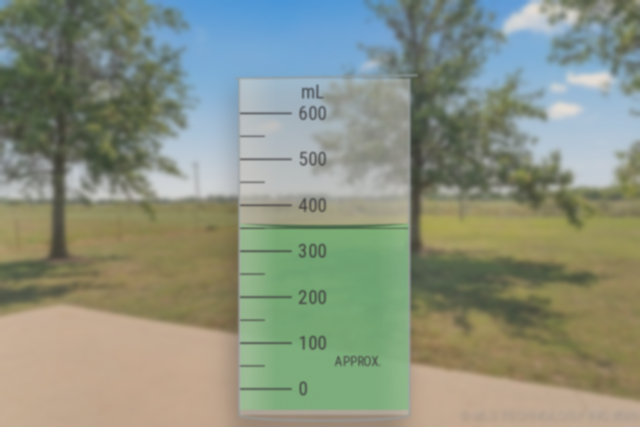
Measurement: 350 mL
